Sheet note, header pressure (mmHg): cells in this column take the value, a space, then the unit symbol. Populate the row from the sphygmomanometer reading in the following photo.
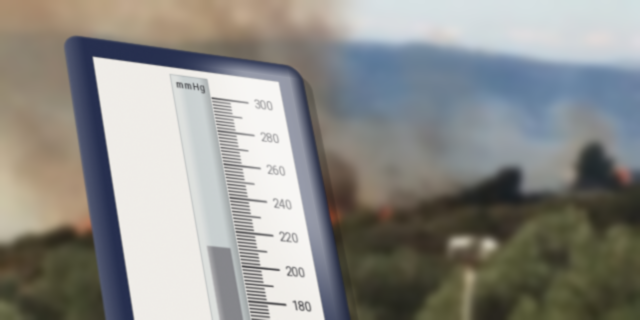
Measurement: 210 mmHg
